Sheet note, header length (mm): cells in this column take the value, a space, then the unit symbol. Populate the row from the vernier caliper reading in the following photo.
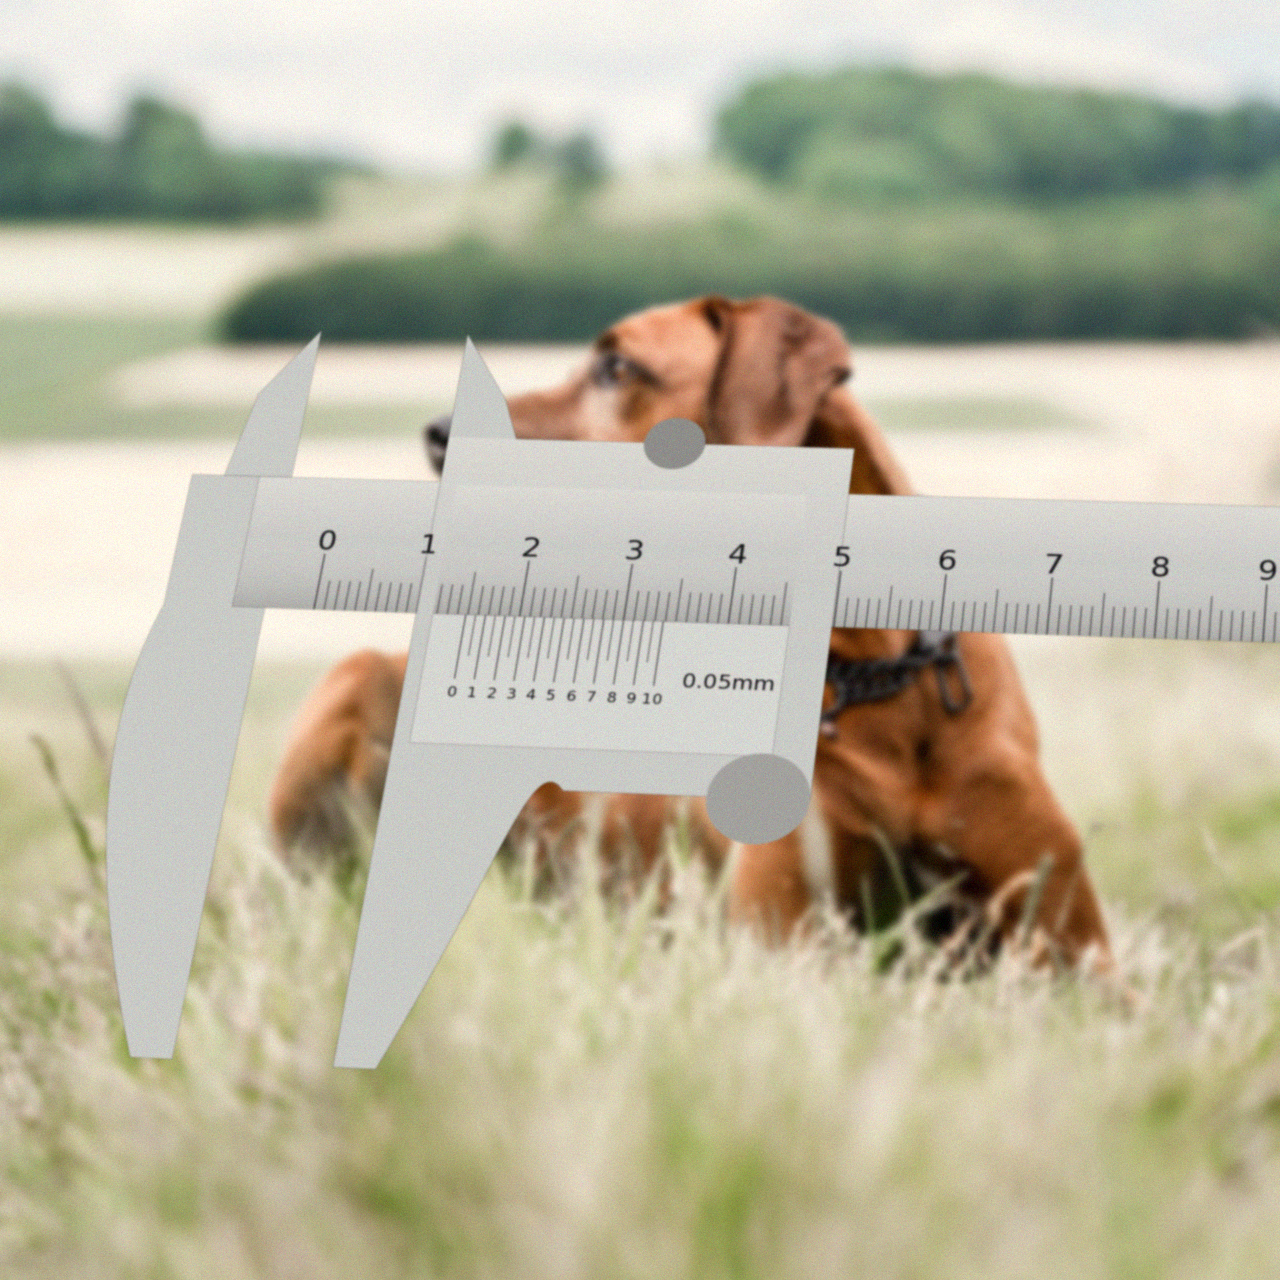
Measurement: 14.8 mm
